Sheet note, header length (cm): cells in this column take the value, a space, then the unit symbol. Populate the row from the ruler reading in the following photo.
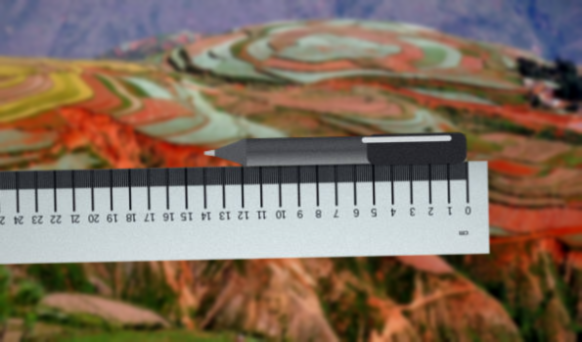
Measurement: 14 cm
